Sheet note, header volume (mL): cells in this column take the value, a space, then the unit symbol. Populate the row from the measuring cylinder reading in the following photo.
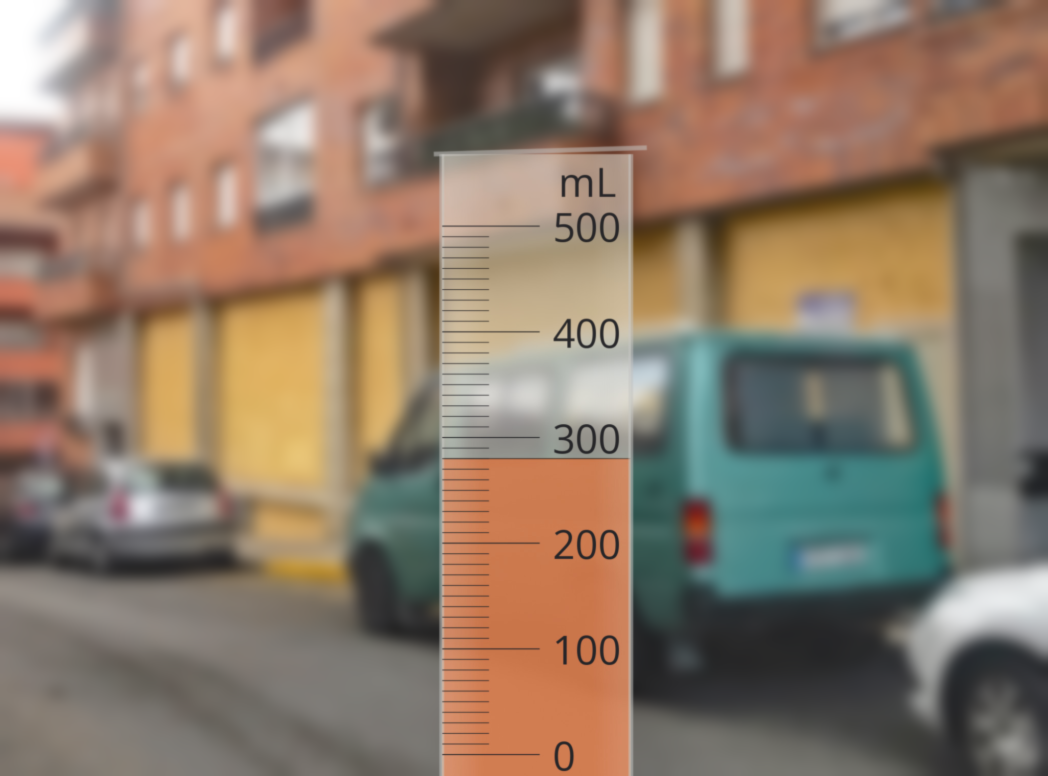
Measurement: 280 mL
